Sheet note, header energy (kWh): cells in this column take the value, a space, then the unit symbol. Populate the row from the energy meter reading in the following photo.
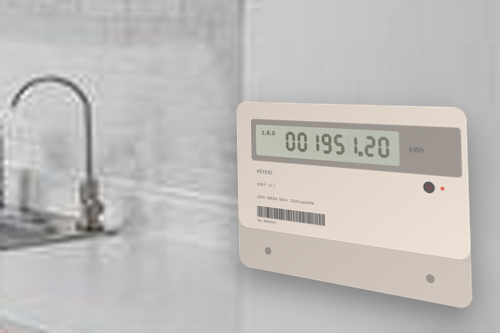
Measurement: 1951.20 kWh
